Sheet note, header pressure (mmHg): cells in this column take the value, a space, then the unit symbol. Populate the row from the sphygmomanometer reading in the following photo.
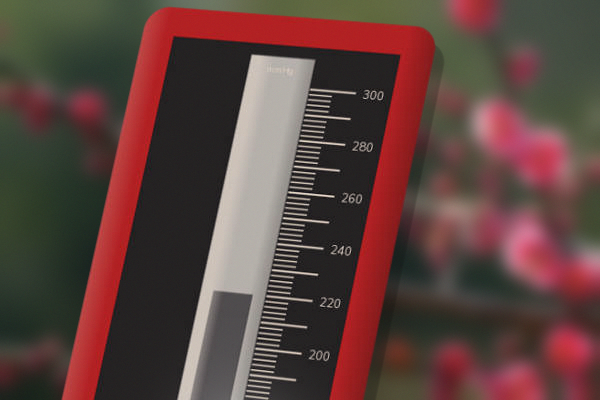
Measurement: 220 mmHg
